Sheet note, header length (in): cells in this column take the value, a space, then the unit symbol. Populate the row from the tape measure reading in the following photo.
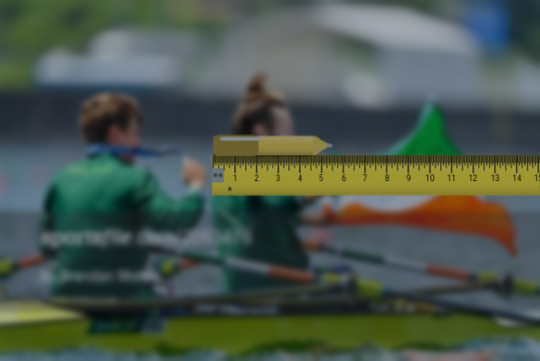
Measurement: 5.5 in
